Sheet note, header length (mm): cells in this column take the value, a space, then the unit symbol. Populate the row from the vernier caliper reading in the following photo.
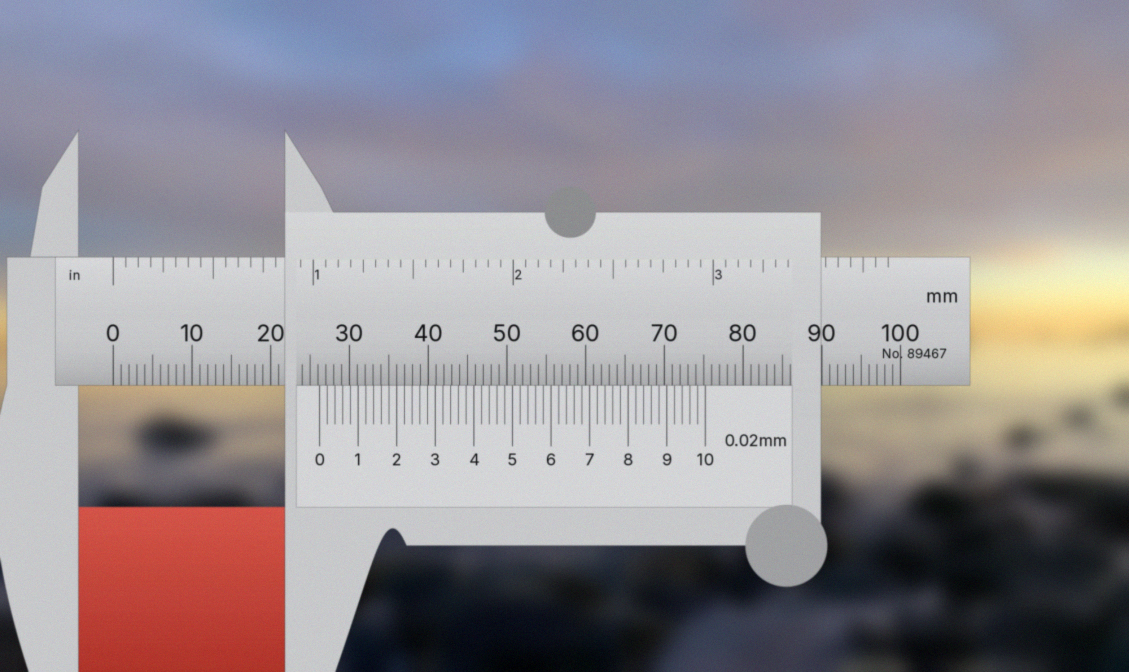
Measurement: 26.2 mm
